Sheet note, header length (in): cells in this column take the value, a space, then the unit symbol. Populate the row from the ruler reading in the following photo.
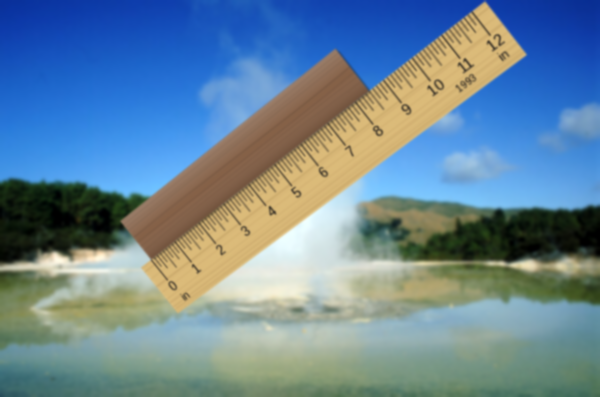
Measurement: 8.5 in
